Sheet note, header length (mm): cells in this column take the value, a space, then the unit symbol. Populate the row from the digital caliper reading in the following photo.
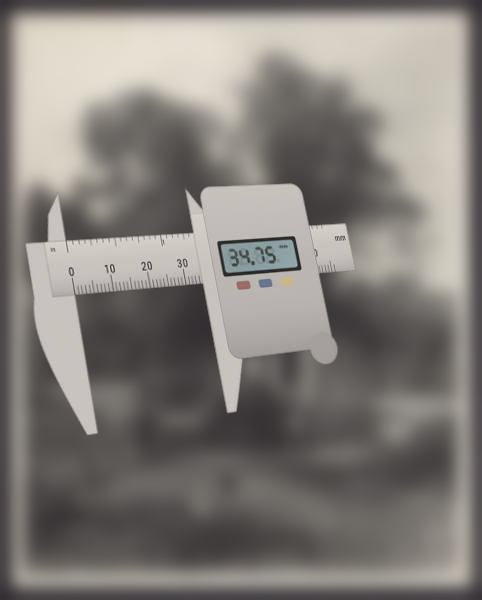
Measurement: 34.75 mm
